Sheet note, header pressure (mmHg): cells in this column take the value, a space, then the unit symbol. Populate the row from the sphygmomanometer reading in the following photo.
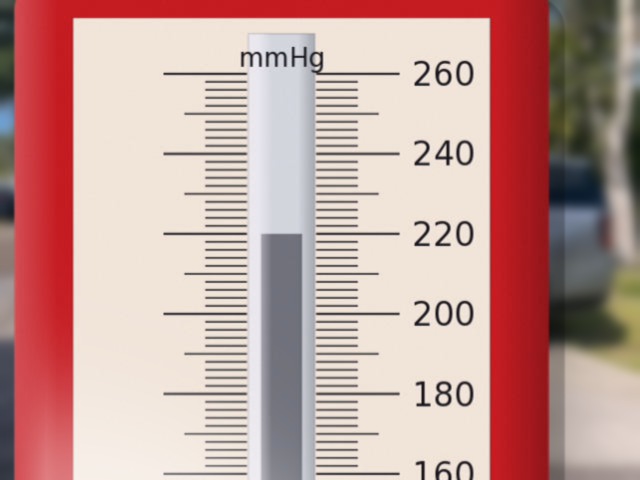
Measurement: 220 mmHg
